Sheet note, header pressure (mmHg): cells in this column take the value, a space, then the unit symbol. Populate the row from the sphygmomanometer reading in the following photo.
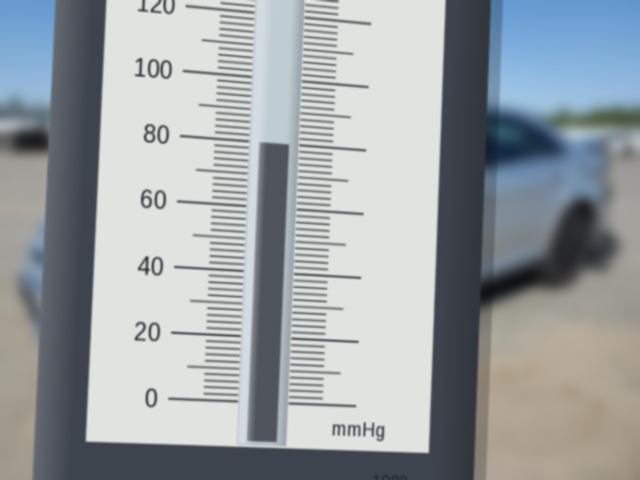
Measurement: 80 mmHg
